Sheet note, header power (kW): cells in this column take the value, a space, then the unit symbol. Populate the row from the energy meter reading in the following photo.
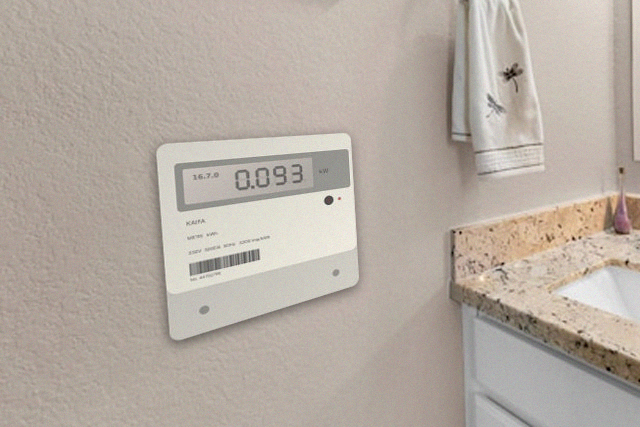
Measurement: 0.093 kW
